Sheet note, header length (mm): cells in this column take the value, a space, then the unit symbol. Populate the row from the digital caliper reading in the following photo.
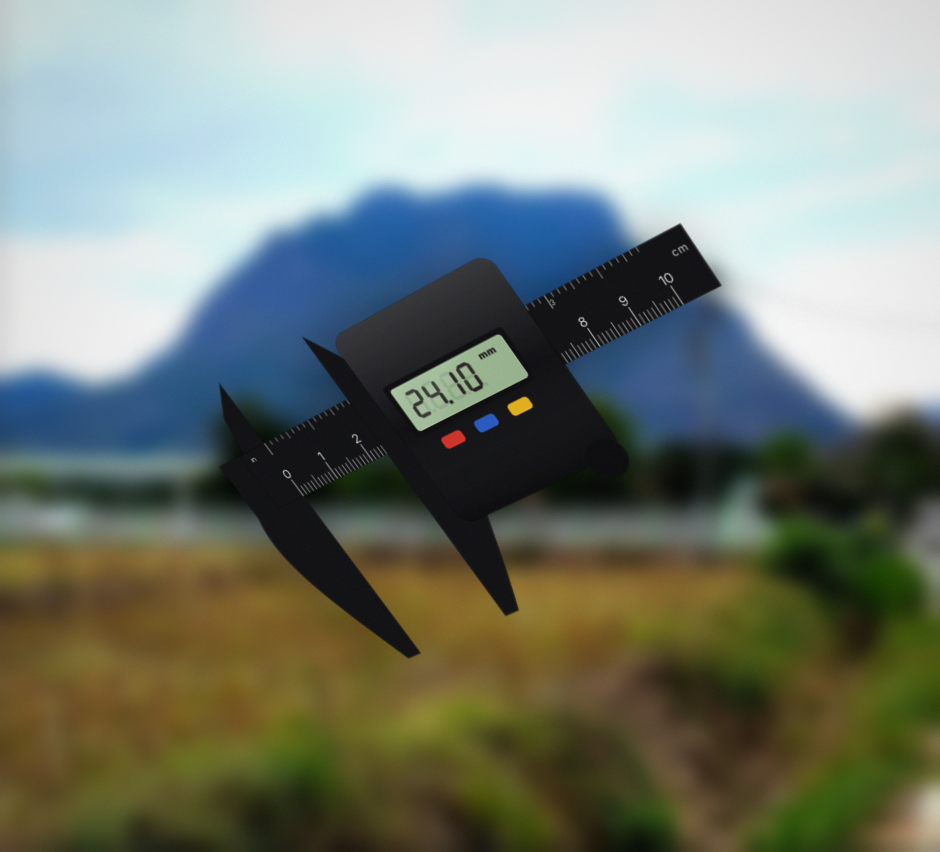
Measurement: 24.10 mm
